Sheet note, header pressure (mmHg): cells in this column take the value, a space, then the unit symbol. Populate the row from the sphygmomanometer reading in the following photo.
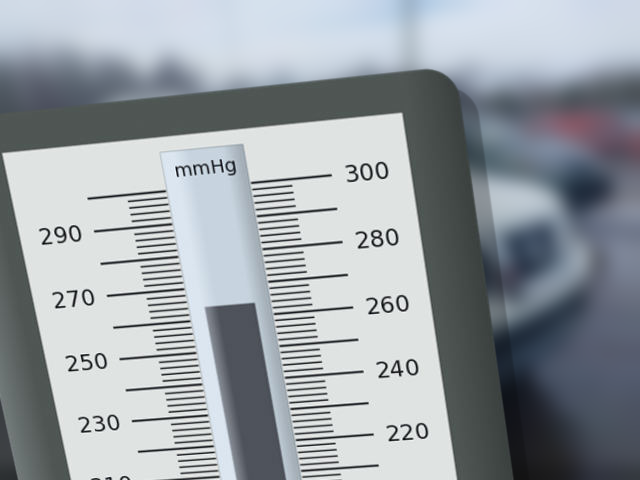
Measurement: 264 mmHg
